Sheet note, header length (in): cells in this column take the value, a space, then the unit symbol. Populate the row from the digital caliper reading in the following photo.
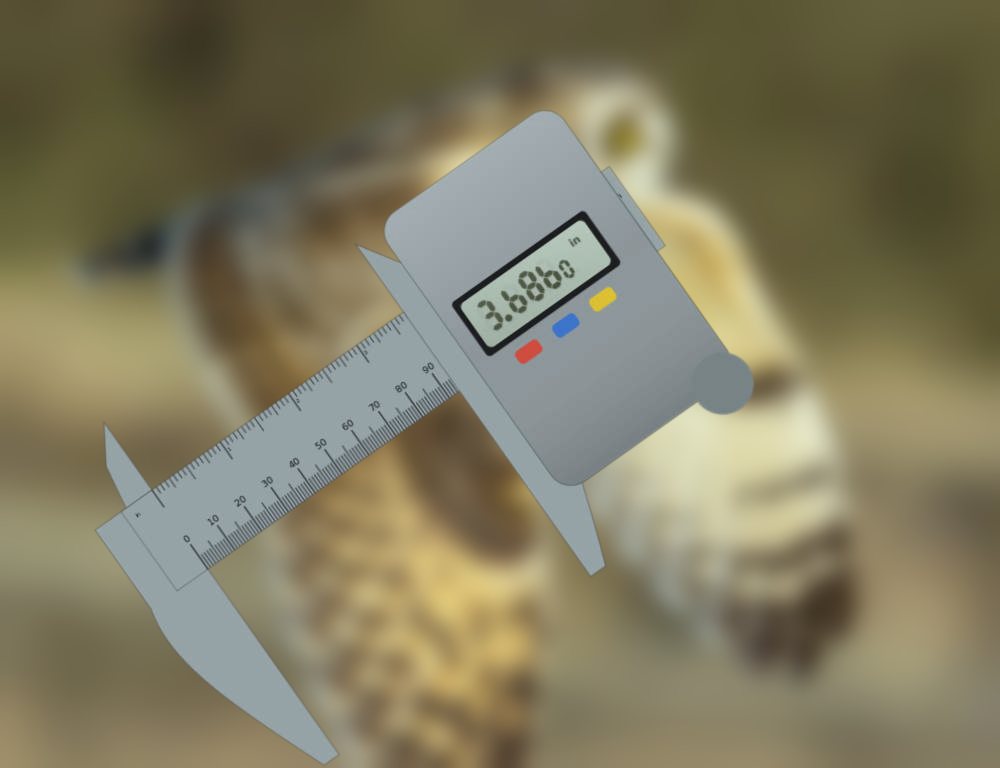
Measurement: 3.6860 in
